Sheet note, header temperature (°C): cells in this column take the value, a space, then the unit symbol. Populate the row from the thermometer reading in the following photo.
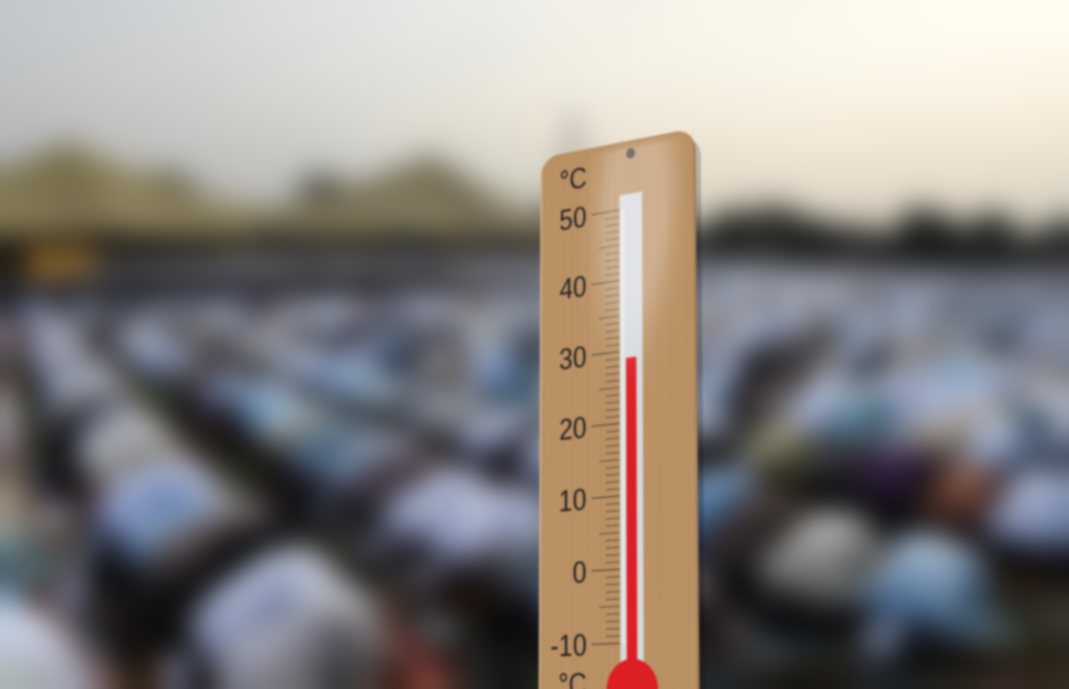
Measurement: 29 °C
